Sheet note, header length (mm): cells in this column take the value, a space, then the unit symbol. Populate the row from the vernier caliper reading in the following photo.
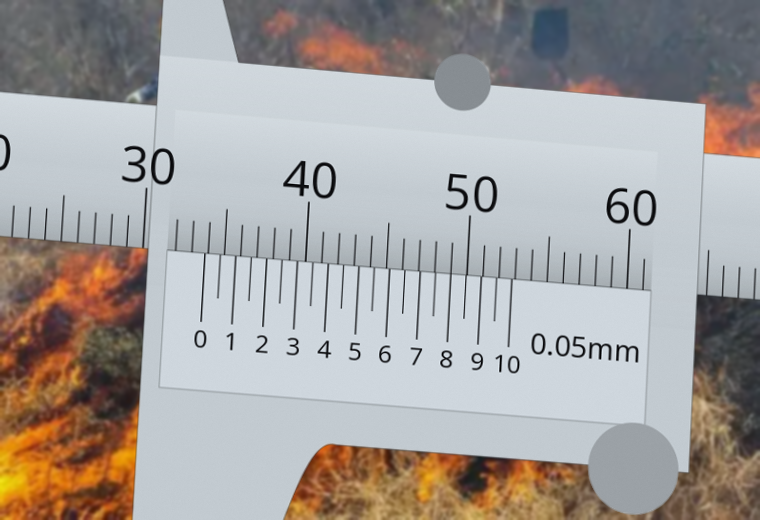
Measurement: 33.8 mm
